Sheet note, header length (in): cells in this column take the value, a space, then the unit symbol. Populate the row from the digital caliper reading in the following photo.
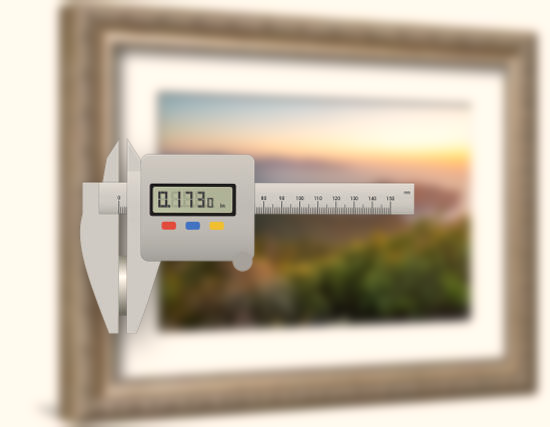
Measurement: 0.1730 in
